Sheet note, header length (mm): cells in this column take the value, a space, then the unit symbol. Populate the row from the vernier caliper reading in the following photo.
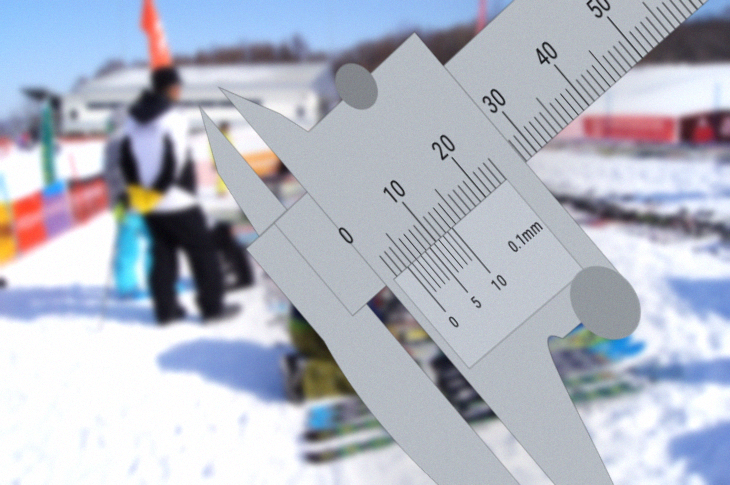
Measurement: 4.2 mm
